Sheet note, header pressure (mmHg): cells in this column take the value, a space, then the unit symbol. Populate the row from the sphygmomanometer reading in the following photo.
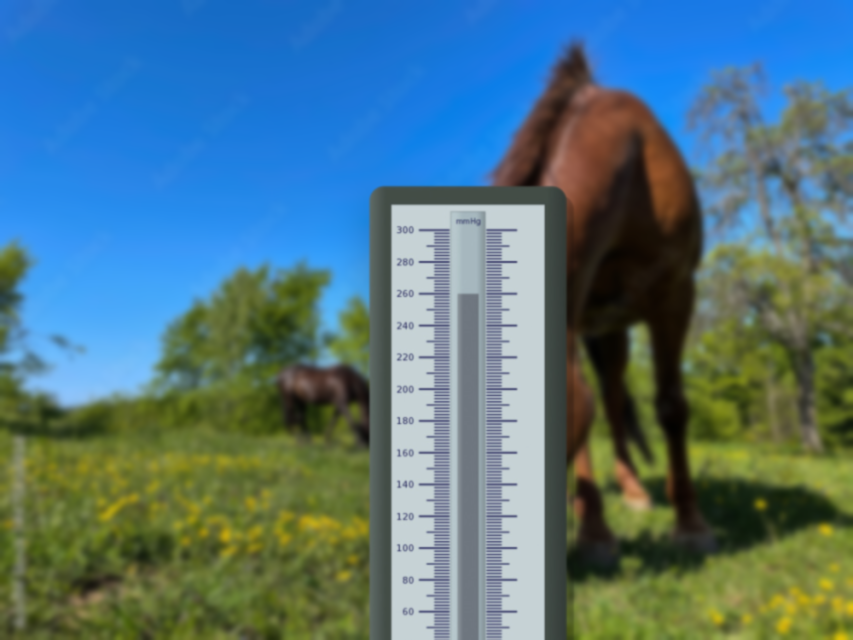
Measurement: 260 mmHg
